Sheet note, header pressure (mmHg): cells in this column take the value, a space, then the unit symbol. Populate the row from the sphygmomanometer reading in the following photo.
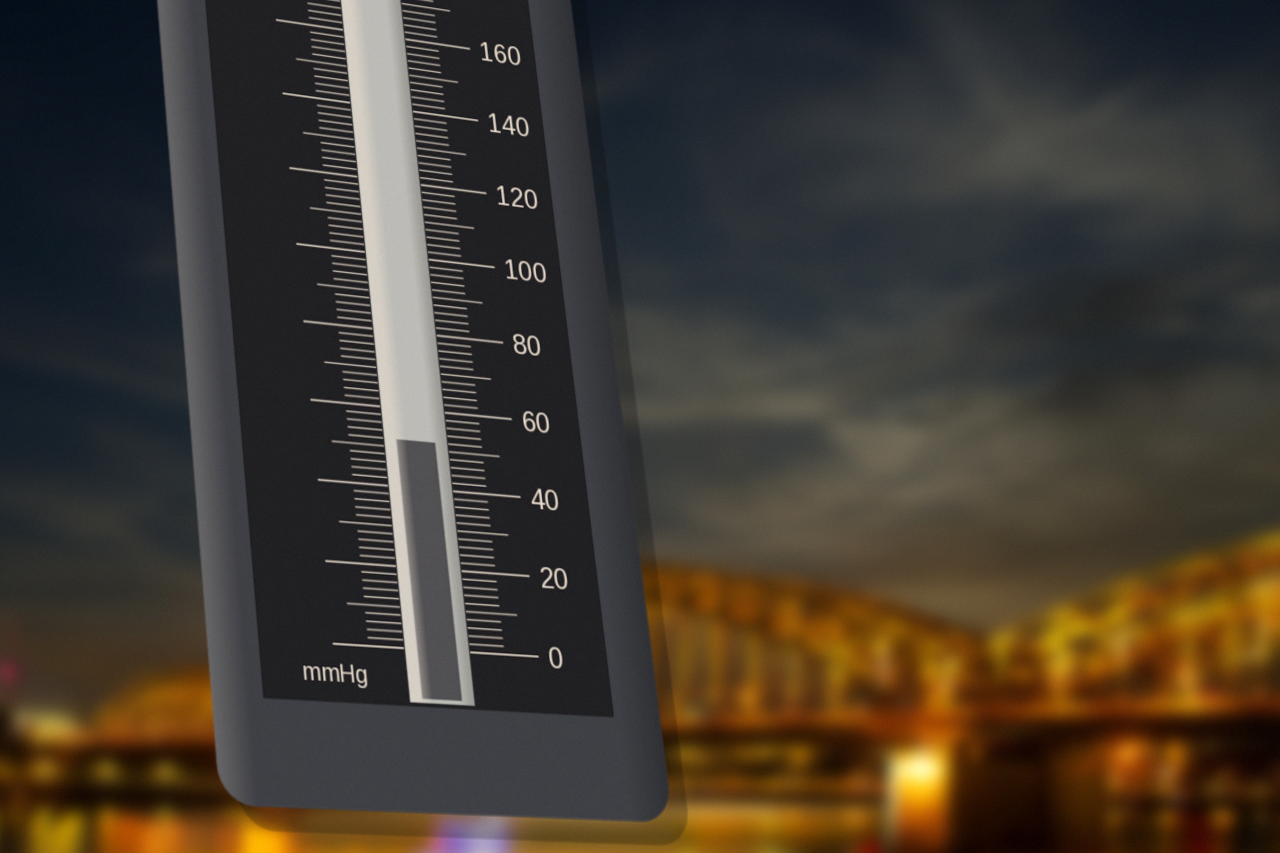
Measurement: 52 mmHg
